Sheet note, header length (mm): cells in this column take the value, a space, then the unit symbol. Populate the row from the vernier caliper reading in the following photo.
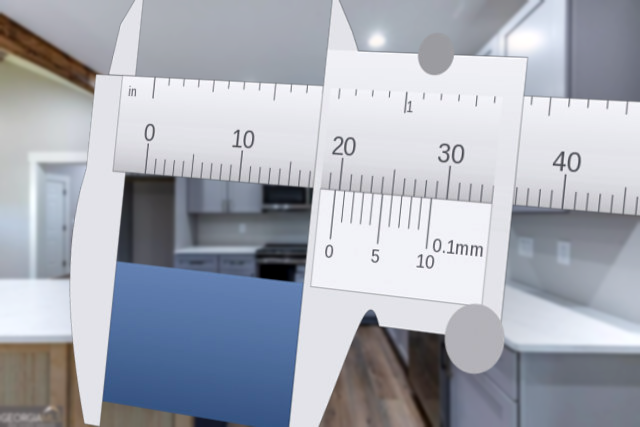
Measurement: 19.6 mm
